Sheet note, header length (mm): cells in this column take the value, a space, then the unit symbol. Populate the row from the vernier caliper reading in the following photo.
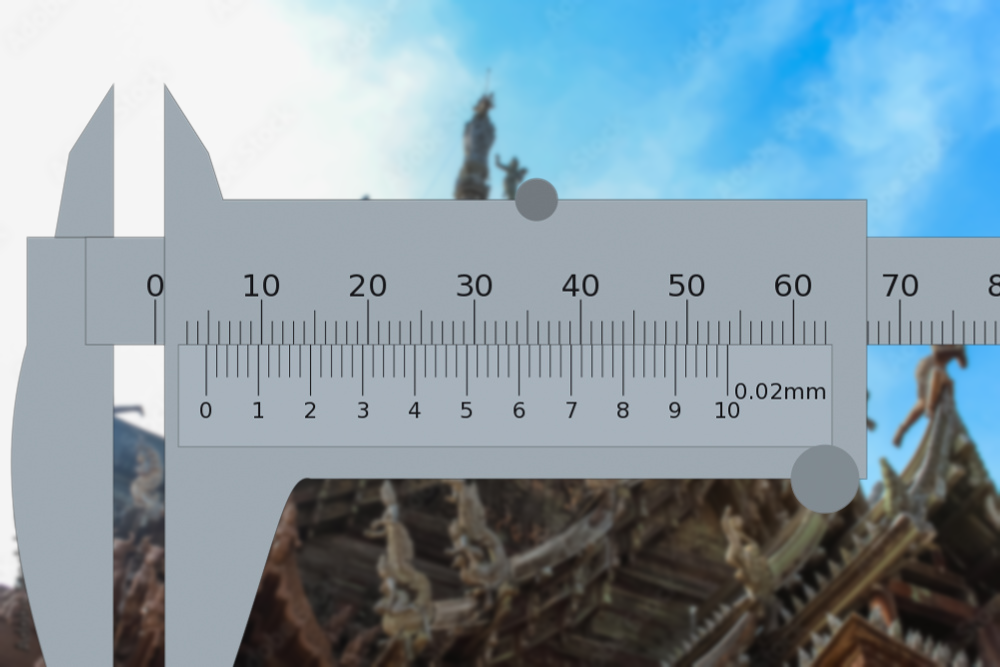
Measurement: 4.8 mm
